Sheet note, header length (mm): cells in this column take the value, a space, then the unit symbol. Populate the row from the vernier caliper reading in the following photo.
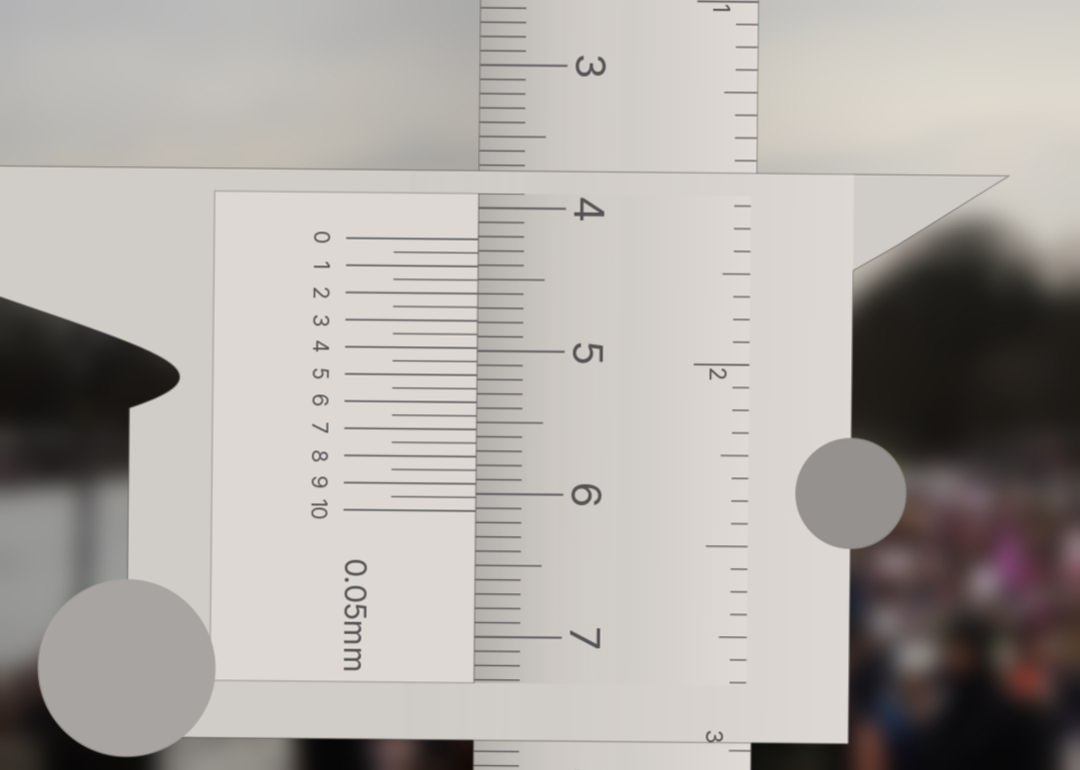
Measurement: 42.2 mm
